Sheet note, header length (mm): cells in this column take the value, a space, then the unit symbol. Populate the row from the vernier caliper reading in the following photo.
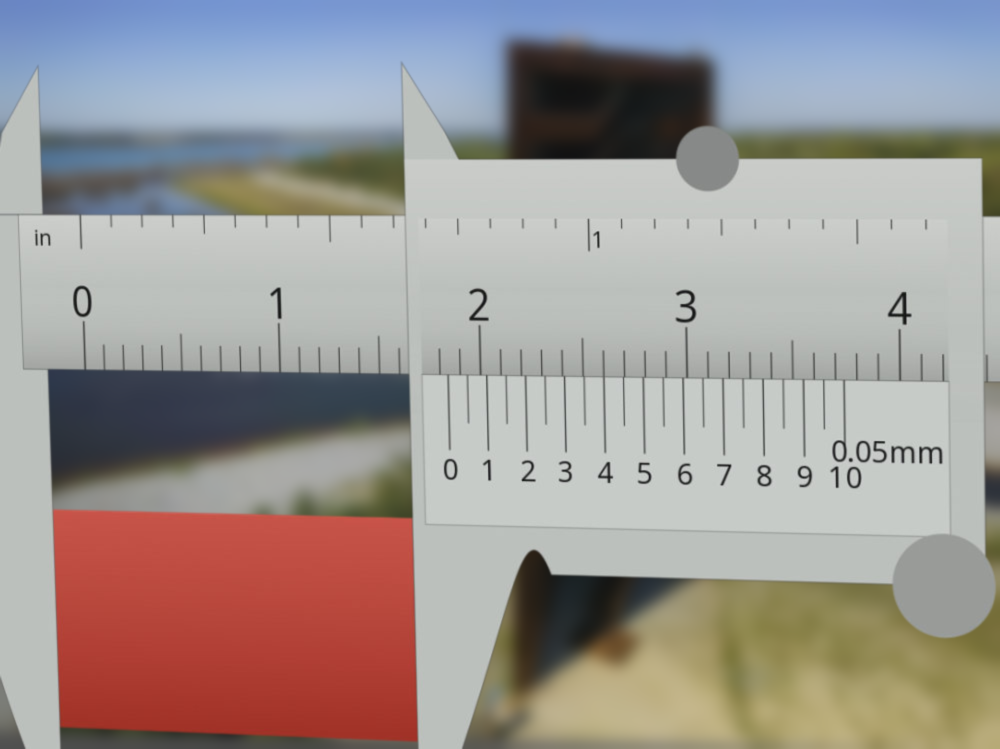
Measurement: 18.4 mm
